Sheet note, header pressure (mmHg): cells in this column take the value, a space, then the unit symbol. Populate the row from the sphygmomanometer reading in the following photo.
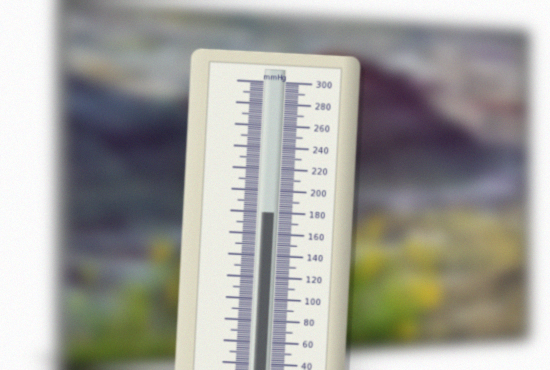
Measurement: 180 mmHg
